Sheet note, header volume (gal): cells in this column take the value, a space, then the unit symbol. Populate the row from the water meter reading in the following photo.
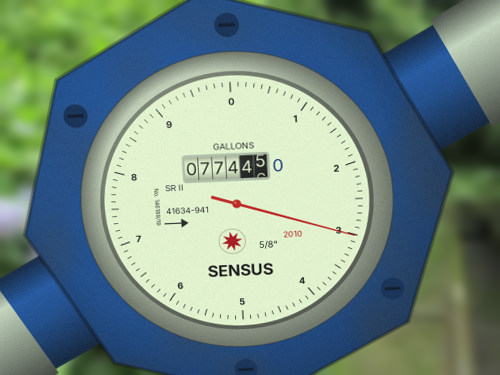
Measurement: 774453.0 gal
